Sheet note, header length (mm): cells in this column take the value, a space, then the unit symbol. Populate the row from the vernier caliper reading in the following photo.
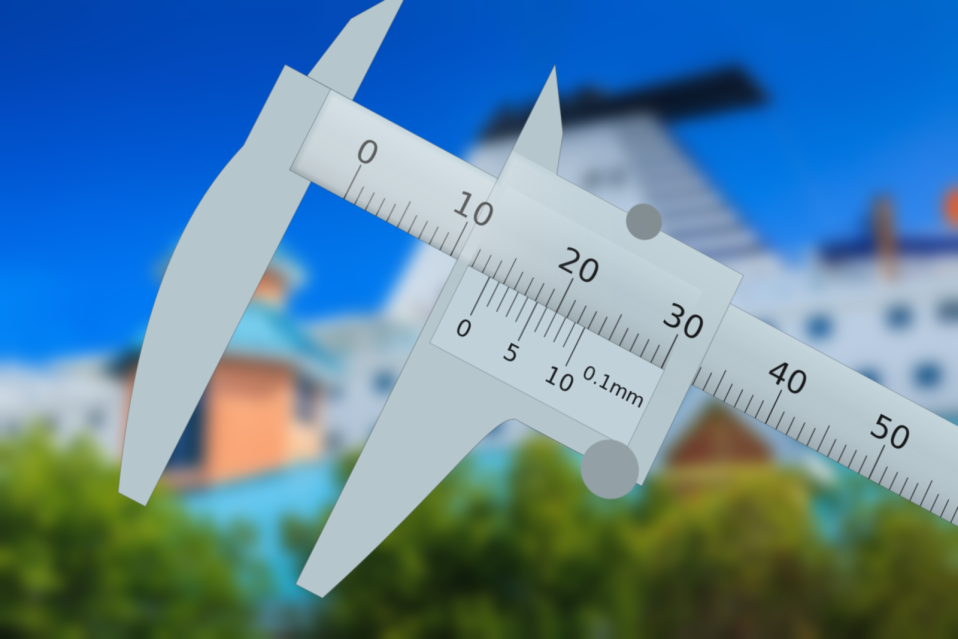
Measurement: 13.7 mm
